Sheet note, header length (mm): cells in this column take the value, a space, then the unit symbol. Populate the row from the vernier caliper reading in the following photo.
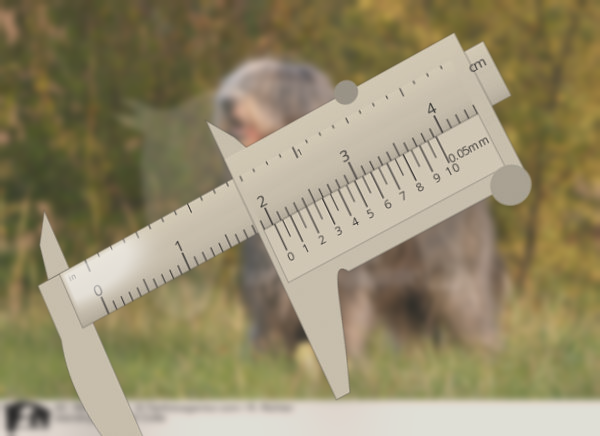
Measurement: 20.2 mm
